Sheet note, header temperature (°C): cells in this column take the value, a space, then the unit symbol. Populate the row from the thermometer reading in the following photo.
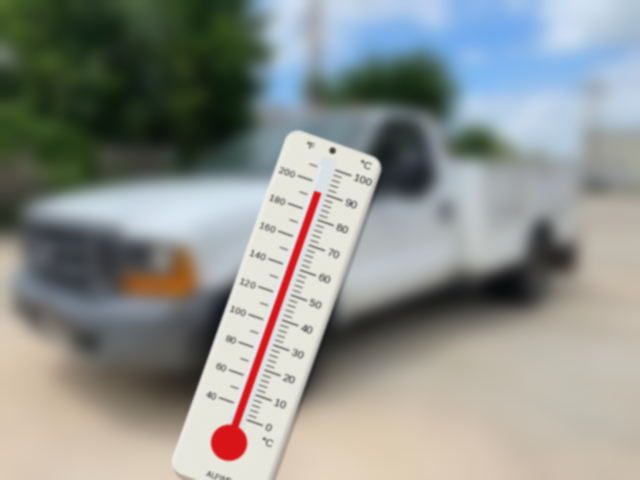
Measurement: 90 °C
